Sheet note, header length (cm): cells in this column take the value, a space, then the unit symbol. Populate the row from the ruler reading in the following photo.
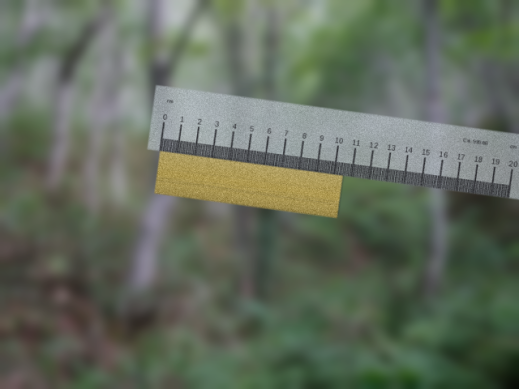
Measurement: 10.5 cm
